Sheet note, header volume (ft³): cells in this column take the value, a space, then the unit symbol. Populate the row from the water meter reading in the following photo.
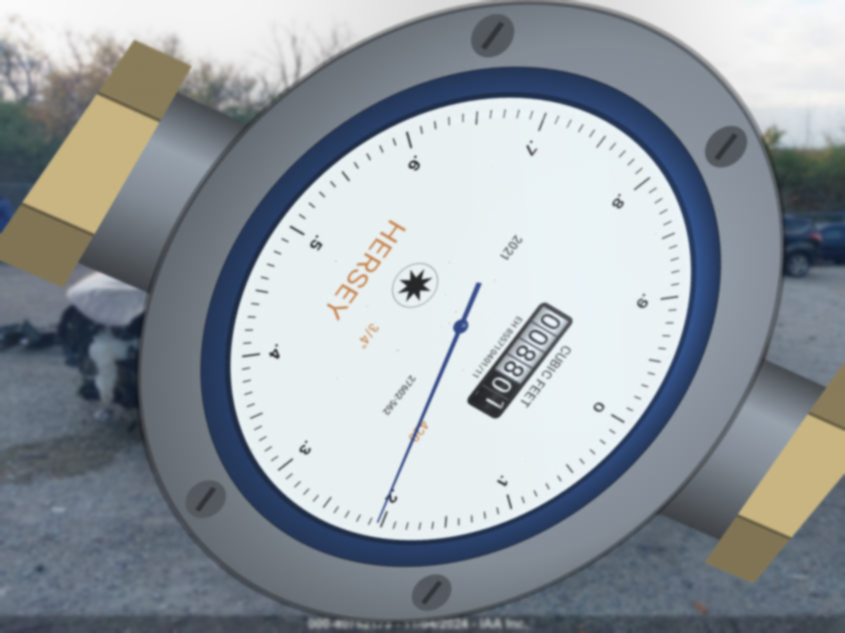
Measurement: 8801.20 ft³
